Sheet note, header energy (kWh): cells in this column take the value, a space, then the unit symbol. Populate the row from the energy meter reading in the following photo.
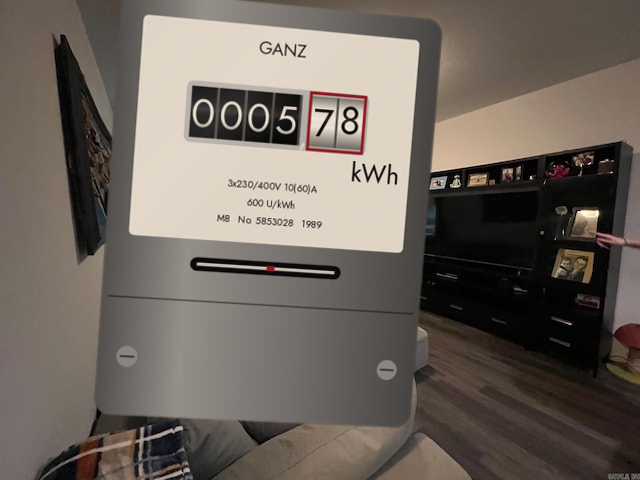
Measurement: 5.78 kWh
